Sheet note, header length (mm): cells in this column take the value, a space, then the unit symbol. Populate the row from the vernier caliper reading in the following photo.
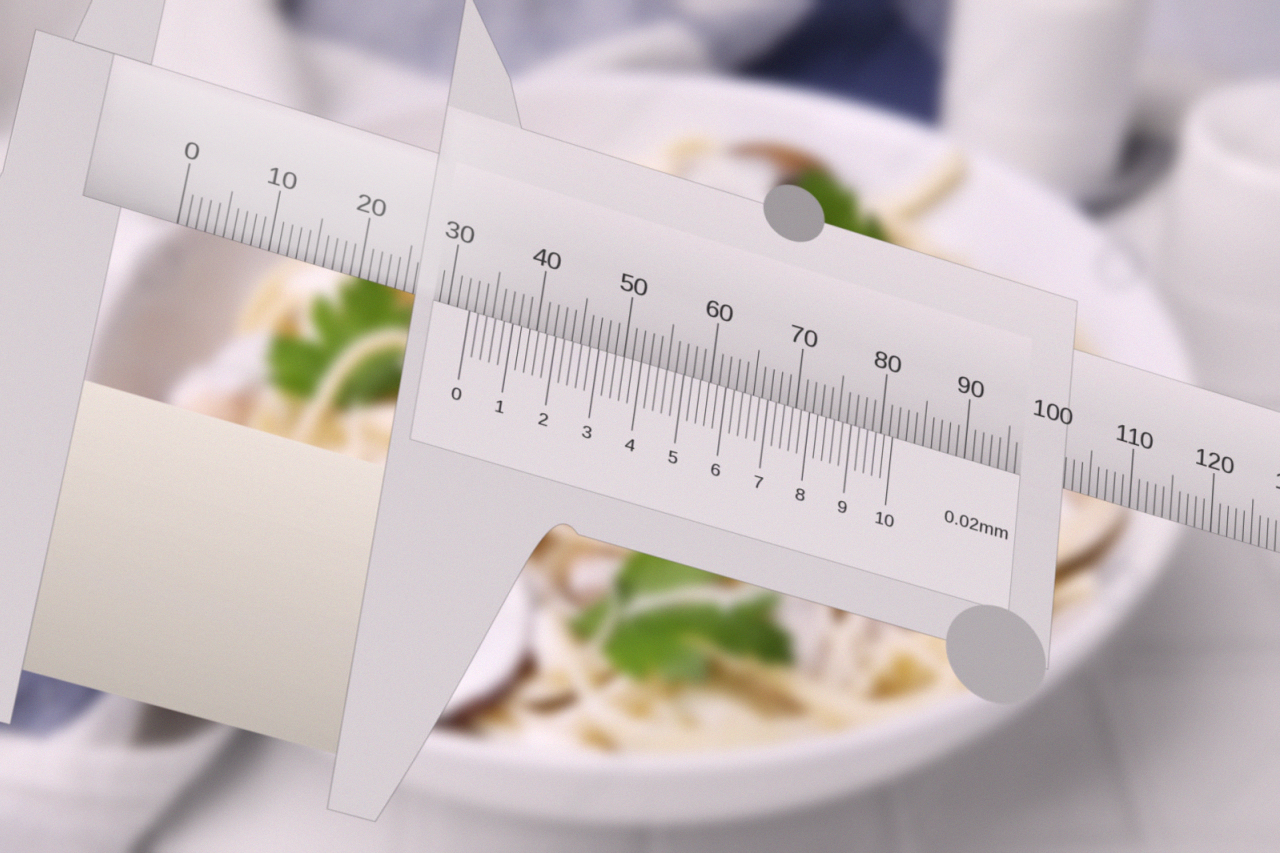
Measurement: 32.4 mm
